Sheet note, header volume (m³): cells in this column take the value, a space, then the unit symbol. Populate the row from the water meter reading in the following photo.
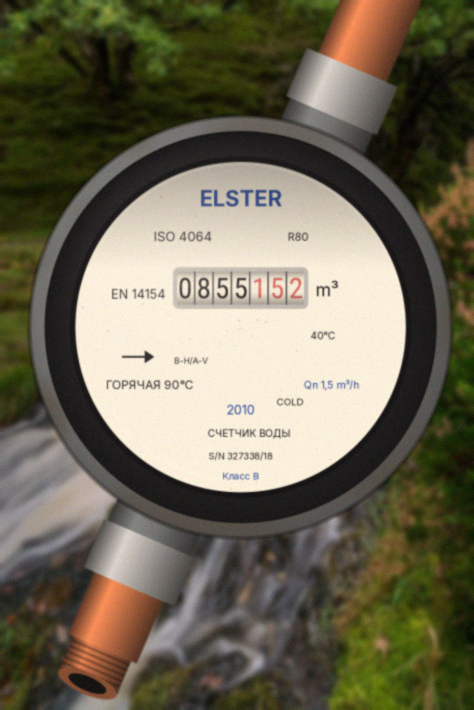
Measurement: 855.152 m³
